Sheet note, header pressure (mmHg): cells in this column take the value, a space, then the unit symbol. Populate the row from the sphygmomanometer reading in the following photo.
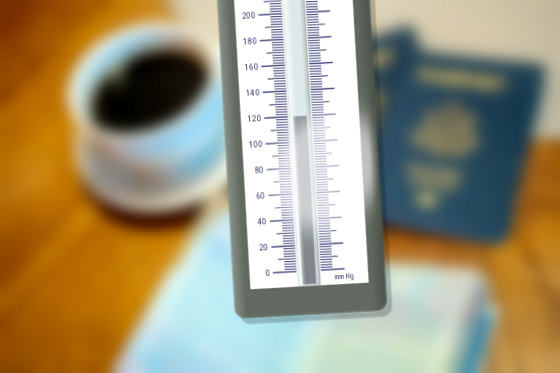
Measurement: 120 mmHg
